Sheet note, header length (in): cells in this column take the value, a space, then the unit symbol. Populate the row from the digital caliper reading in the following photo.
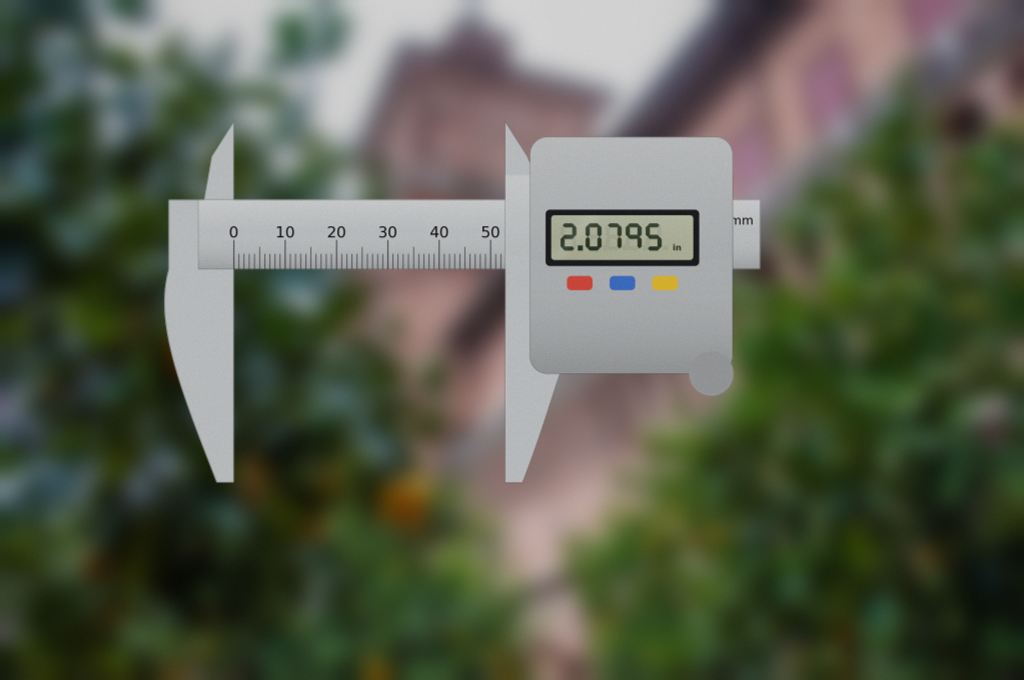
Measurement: 2.0795 in
